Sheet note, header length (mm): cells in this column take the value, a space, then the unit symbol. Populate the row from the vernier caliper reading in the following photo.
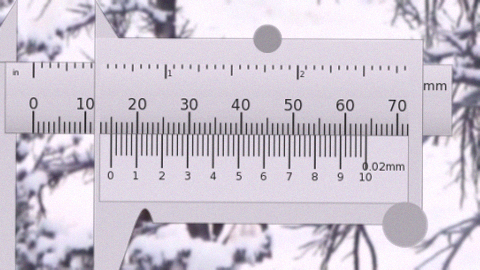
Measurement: 15.0 mm
